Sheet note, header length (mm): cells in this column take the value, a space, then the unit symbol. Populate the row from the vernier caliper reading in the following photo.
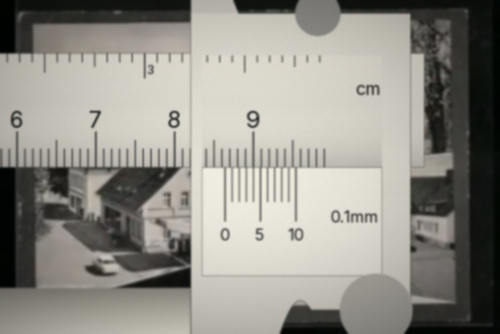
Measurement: 86.4 mm
